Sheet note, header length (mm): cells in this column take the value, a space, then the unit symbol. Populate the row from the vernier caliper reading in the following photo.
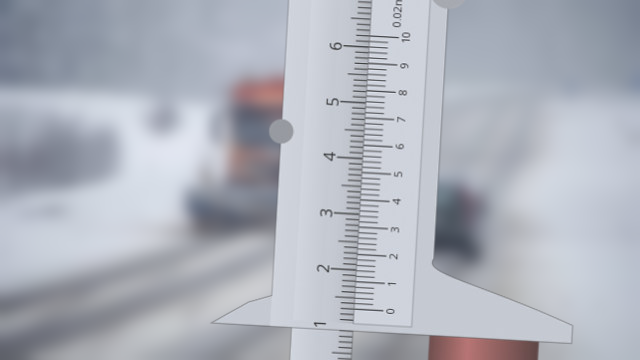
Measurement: 13.0 mm
